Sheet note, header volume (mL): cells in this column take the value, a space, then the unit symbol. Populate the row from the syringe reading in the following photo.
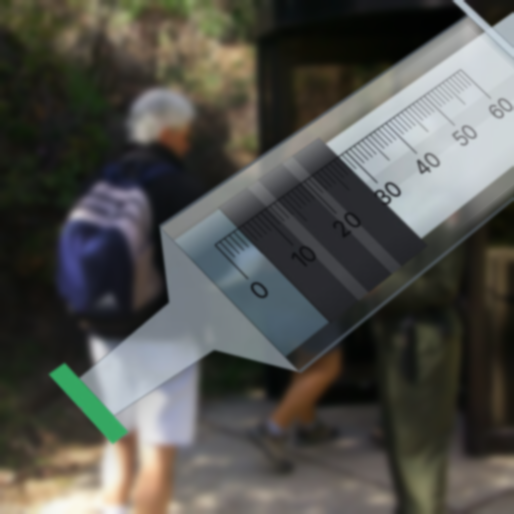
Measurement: 5 mL
